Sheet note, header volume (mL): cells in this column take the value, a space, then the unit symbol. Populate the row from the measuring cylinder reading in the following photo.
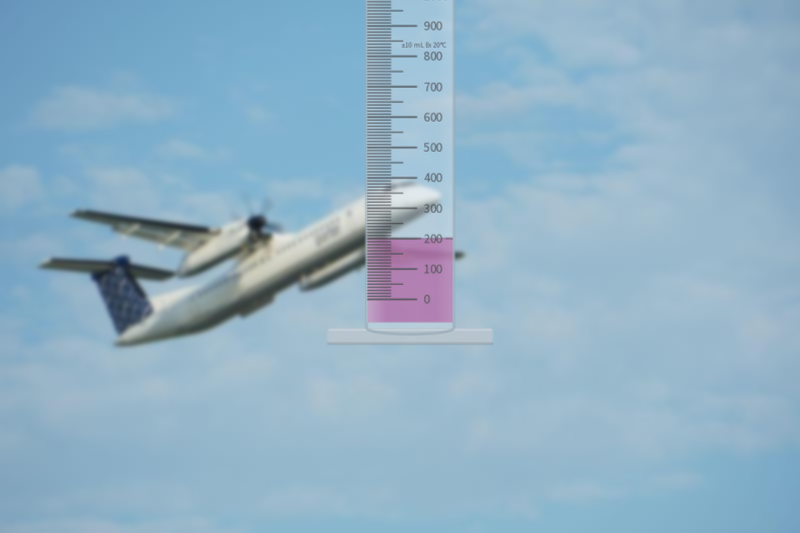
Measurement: 200 mL
